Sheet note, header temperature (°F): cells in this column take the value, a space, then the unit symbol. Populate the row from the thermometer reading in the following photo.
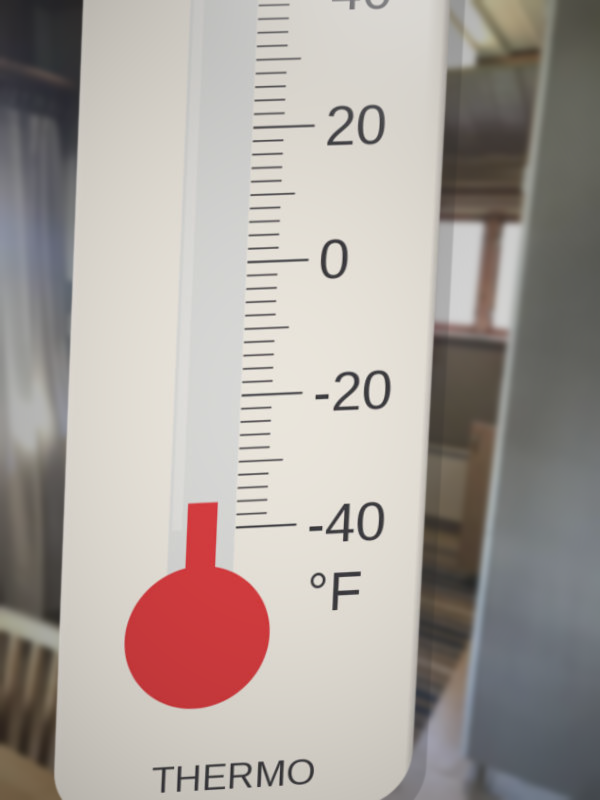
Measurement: -36 °F
